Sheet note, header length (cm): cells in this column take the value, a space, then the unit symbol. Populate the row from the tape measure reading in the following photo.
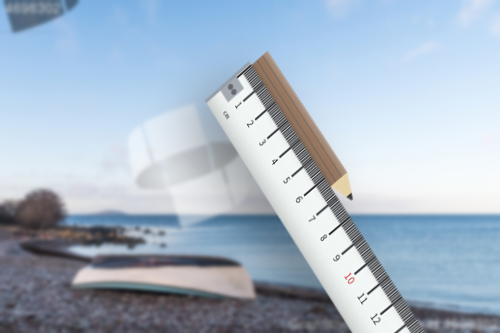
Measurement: 7.5 cm
